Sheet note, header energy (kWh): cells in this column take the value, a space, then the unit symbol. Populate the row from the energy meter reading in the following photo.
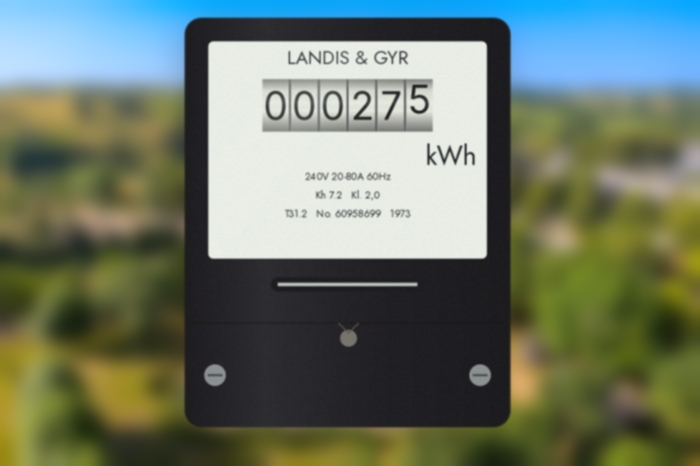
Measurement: 275 kWh
